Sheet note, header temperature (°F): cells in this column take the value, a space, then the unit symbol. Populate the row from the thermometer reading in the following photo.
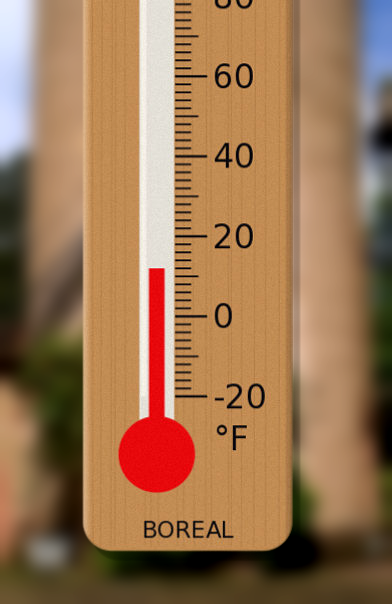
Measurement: 12 °F
